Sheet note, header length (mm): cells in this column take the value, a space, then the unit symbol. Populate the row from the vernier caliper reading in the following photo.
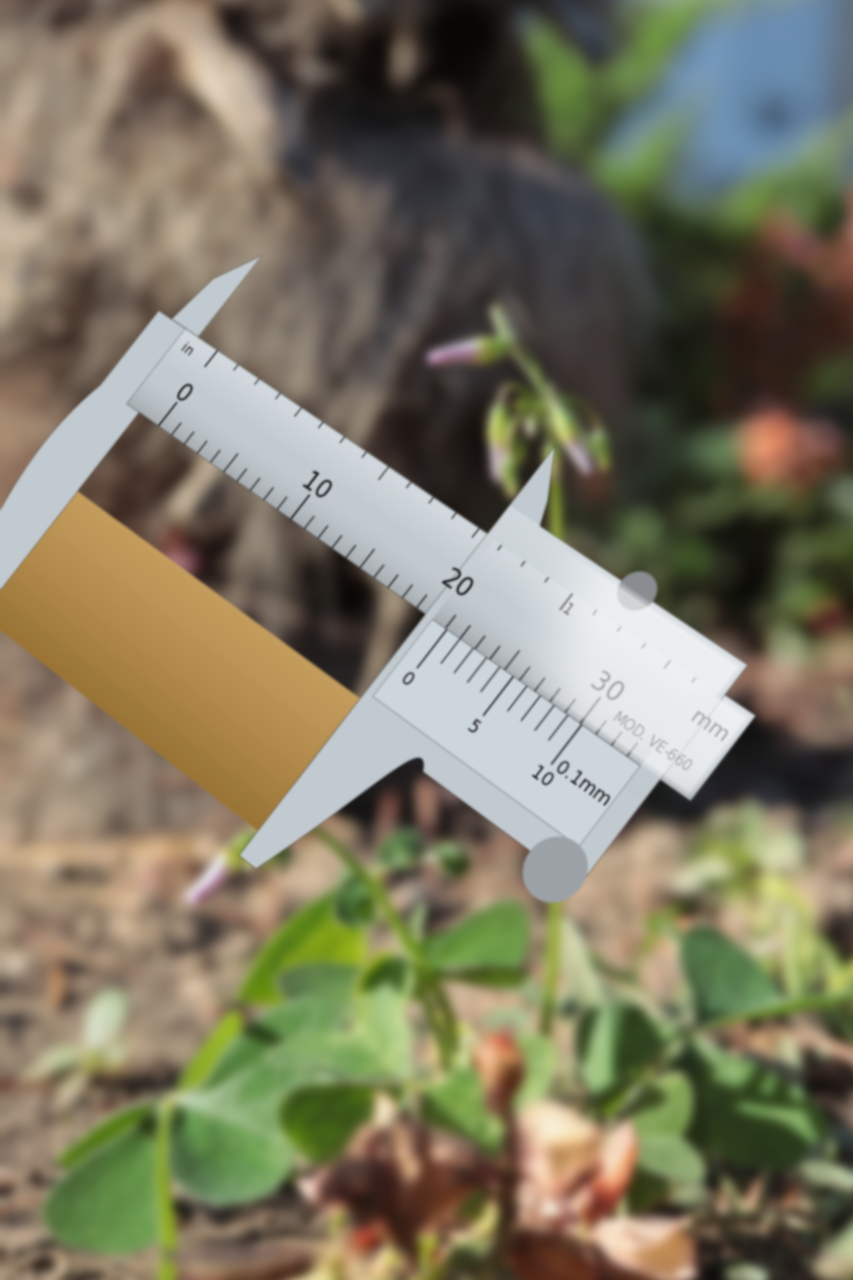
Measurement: 21.1 mm
